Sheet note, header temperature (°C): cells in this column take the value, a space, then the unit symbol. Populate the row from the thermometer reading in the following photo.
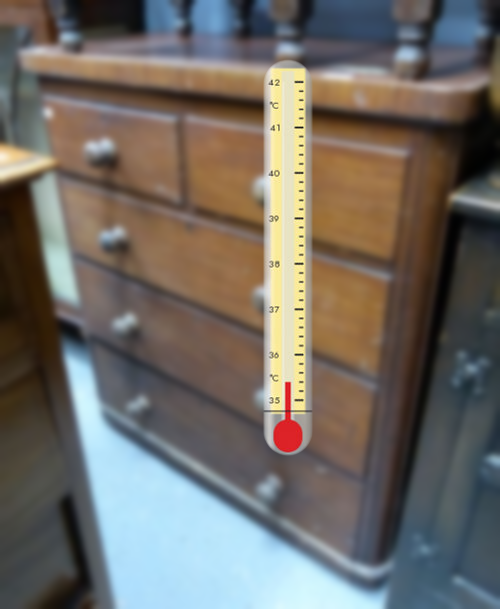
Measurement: 35.4 °C
